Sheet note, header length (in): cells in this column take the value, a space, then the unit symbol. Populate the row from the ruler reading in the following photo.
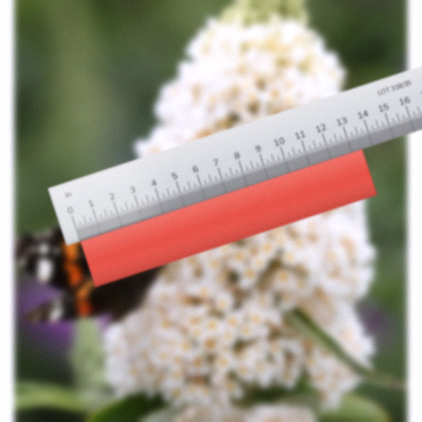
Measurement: 13.5 in
